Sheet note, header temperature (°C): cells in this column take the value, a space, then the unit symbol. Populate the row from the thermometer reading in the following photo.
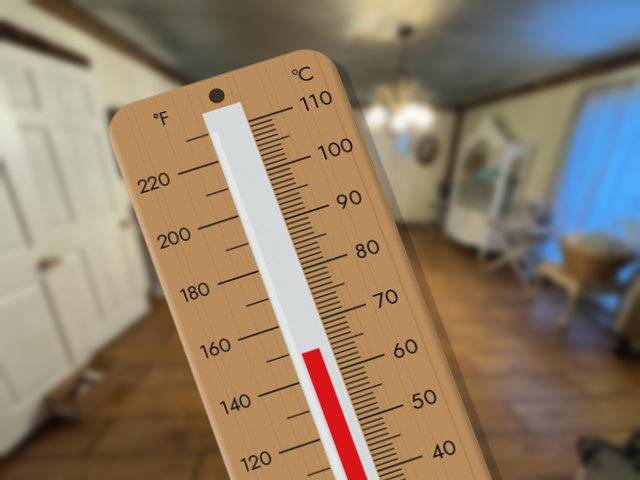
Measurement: 65 °C
